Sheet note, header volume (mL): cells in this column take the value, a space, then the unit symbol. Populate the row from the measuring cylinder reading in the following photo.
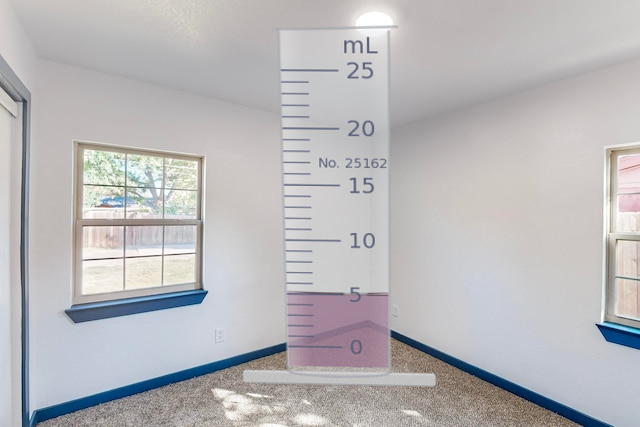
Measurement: 5 mL
